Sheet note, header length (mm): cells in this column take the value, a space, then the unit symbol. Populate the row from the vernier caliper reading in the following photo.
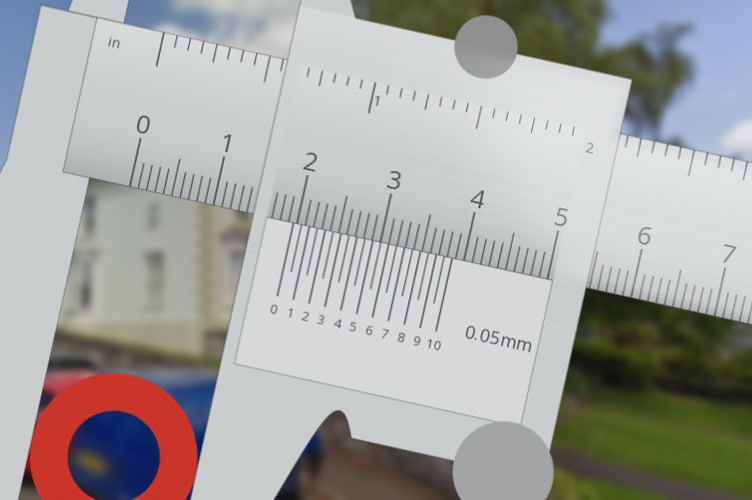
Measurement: 19.6 mm
